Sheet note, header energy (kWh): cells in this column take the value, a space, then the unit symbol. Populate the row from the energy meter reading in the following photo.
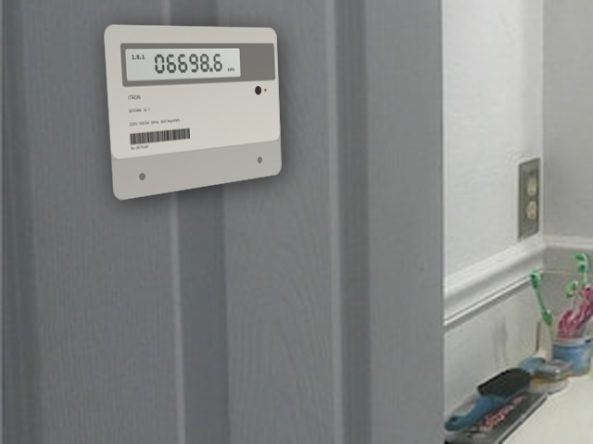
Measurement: 6698.6 kWh
